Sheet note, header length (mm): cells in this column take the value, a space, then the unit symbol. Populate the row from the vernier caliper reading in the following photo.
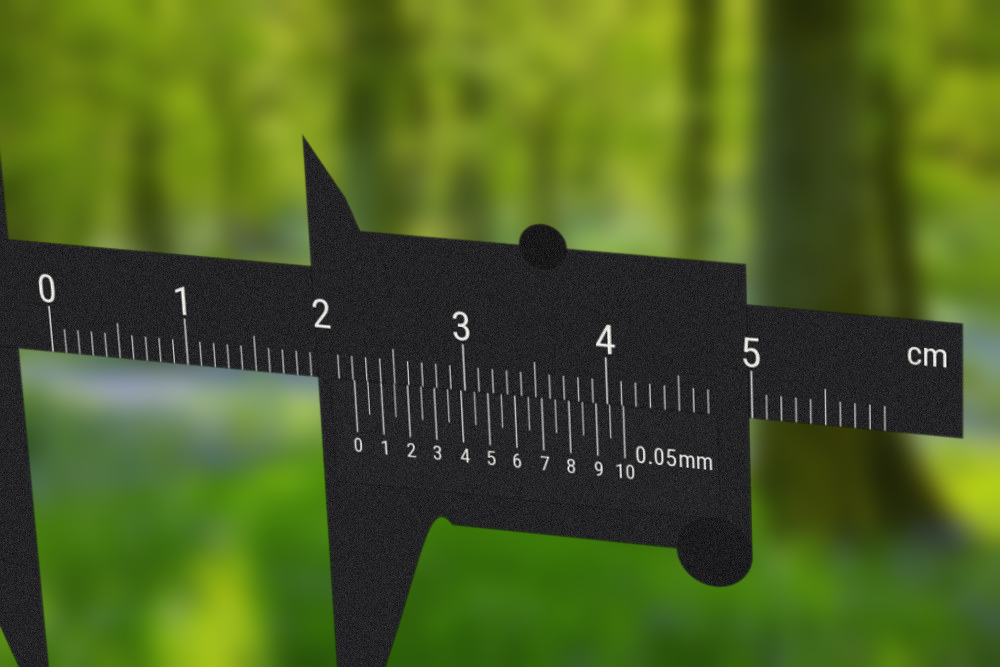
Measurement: 22.1 mm
